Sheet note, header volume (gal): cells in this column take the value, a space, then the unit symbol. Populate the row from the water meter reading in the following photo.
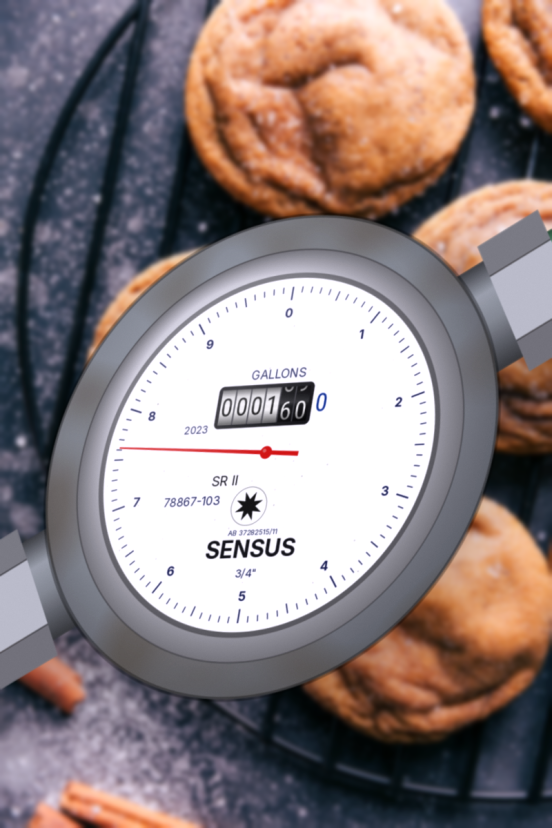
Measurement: 1597.6 gal
